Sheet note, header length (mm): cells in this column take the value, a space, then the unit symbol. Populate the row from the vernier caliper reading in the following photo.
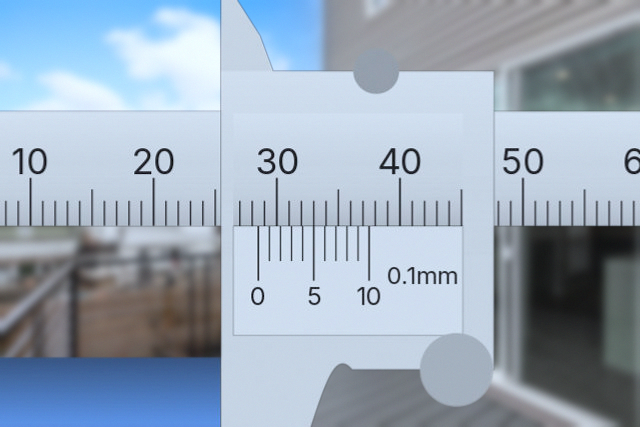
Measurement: 28.5 mm
